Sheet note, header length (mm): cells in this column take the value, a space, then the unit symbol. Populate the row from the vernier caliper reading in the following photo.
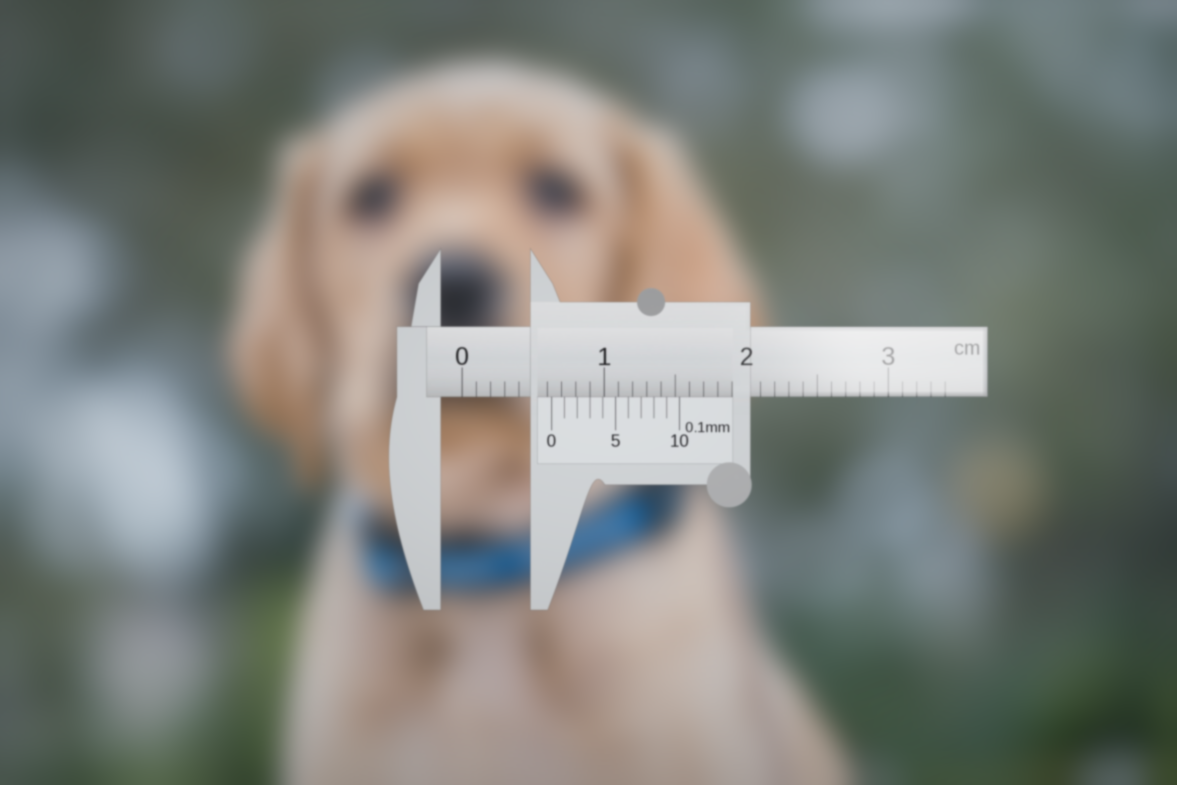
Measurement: 6.3 mm
